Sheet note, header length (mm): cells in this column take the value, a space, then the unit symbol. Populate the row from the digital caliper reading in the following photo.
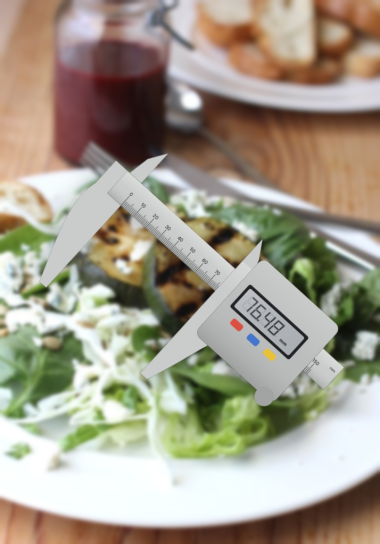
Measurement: 76.48 mm
